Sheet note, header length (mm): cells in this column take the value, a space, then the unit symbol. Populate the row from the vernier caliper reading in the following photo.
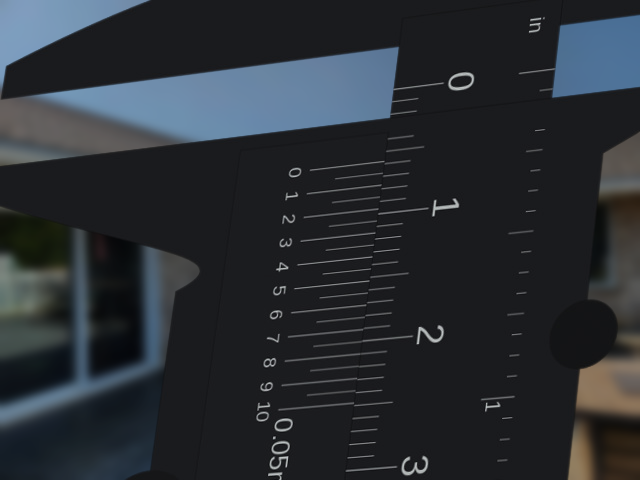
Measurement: 5.8 mm
